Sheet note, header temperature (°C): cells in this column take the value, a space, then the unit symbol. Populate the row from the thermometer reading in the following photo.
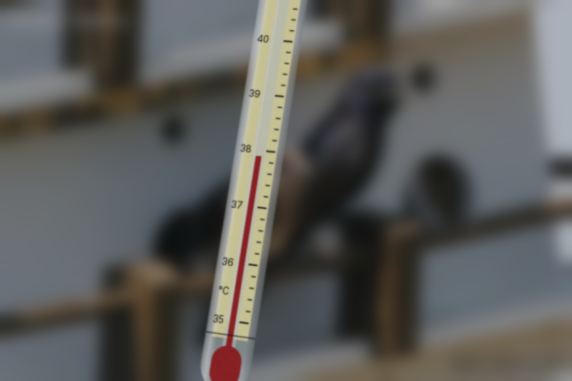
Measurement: 37.9 °C
